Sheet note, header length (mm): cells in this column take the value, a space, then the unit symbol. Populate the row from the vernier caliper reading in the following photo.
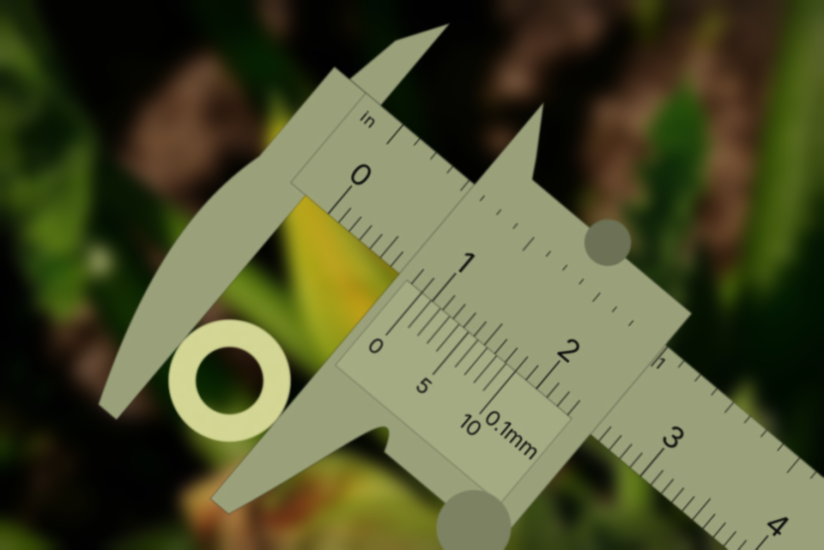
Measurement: 9.0 mm
